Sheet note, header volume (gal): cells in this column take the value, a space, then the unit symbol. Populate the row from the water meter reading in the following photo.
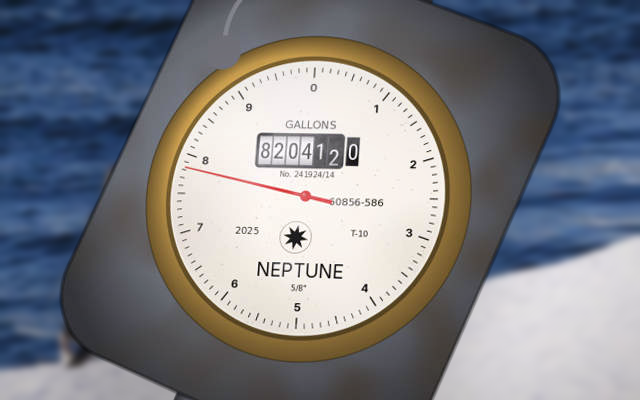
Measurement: 8204117.8 gal
